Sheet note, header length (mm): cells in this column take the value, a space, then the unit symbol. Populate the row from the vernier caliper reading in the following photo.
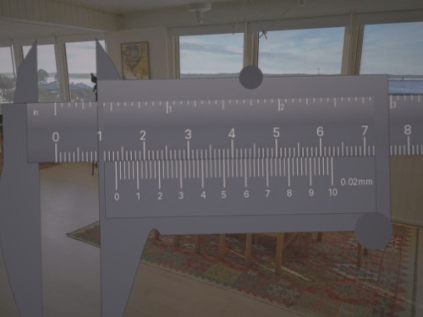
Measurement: 13.5 mm
